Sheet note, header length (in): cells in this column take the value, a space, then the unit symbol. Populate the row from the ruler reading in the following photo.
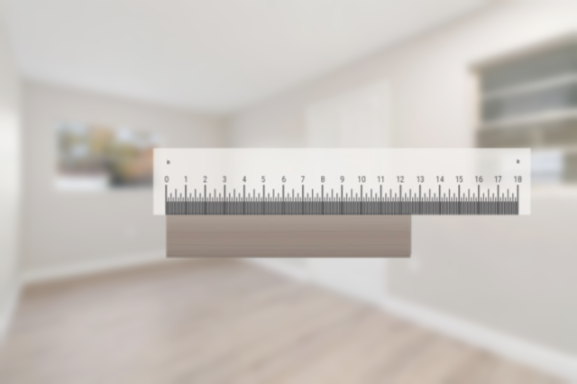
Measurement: 12.5 in
